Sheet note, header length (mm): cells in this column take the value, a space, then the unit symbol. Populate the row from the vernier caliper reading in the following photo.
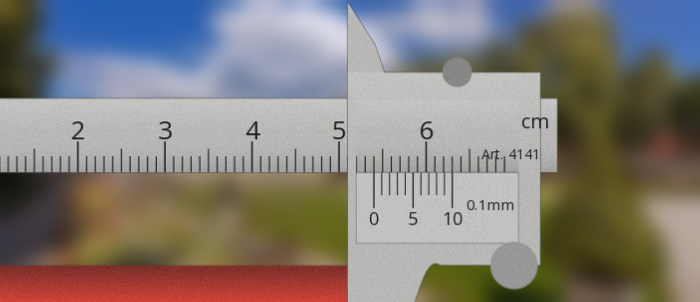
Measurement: 54.0 mm
